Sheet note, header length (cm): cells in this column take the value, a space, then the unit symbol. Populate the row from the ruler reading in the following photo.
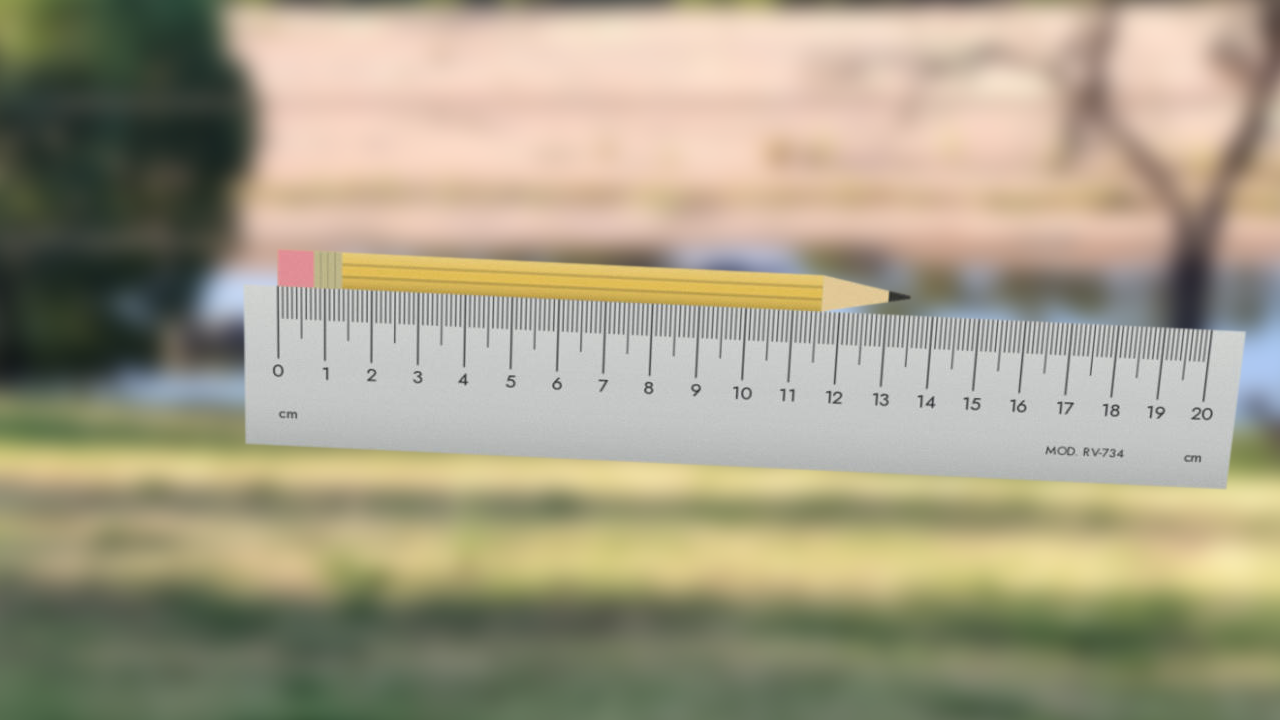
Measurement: 13.5 cm
